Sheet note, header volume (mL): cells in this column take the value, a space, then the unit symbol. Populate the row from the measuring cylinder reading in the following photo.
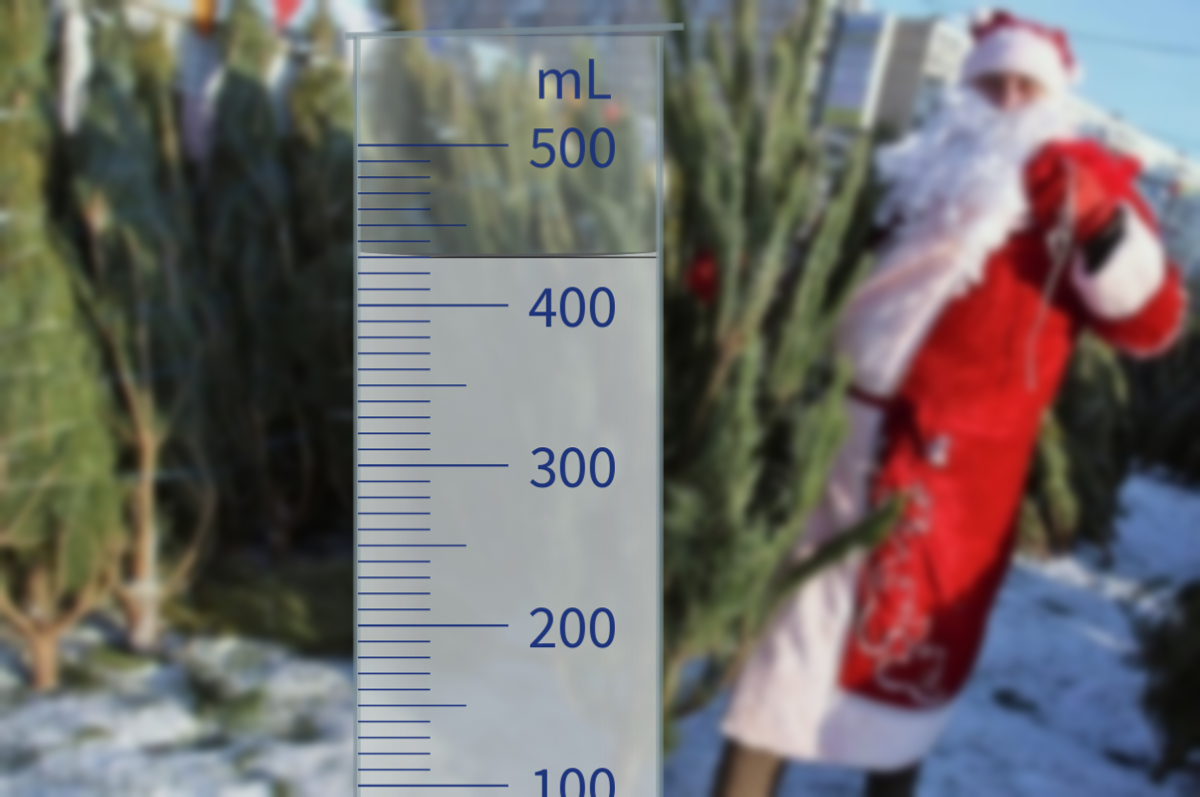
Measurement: 430 mL
